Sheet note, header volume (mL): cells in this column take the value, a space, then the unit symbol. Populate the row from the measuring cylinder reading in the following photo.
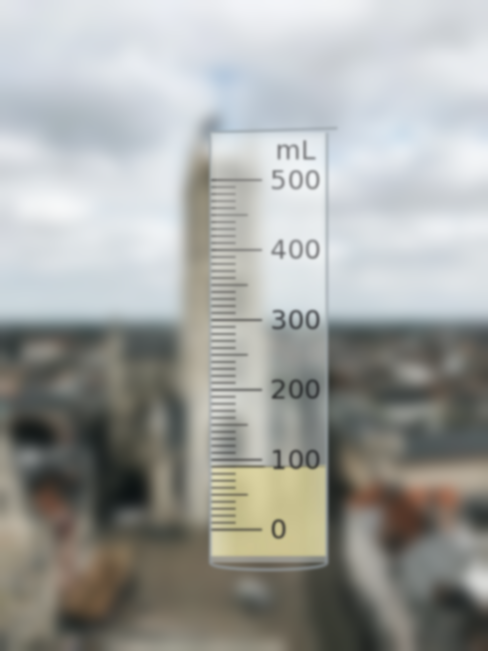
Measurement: 90 mL
